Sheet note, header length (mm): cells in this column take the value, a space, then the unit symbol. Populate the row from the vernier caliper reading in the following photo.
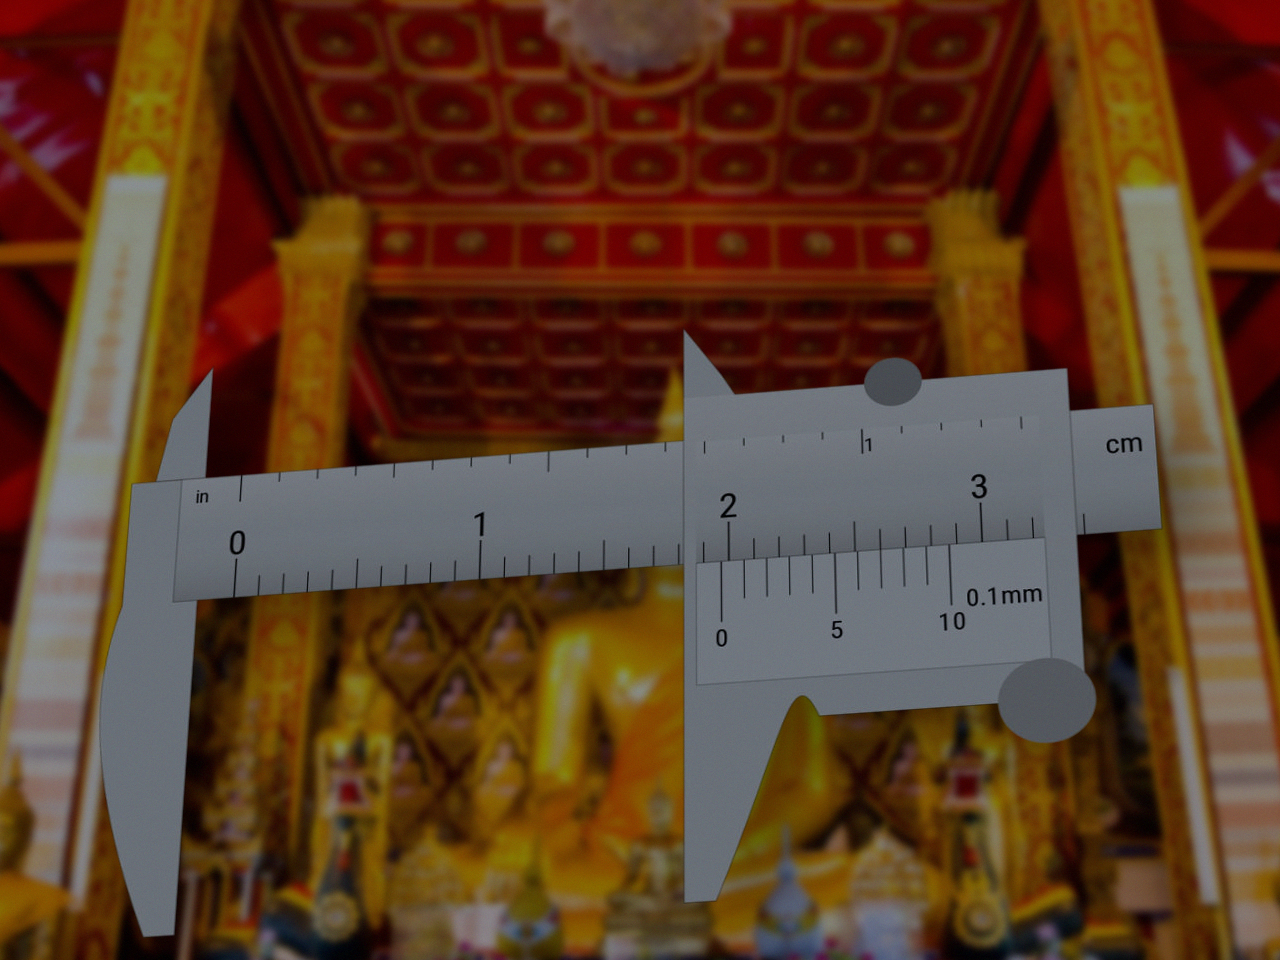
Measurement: 19.7 mm
